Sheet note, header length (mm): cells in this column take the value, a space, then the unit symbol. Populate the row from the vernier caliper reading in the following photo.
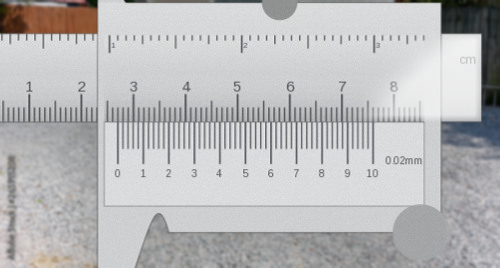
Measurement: 27.0 mm
